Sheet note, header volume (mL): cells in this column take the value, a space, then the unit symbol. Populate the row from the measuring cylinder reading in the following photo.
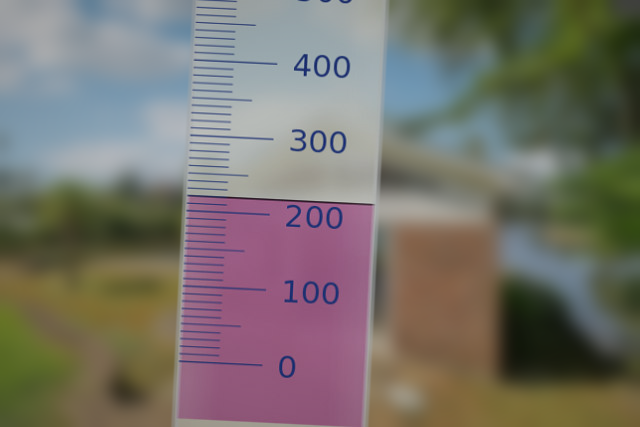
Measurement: 220 mL
